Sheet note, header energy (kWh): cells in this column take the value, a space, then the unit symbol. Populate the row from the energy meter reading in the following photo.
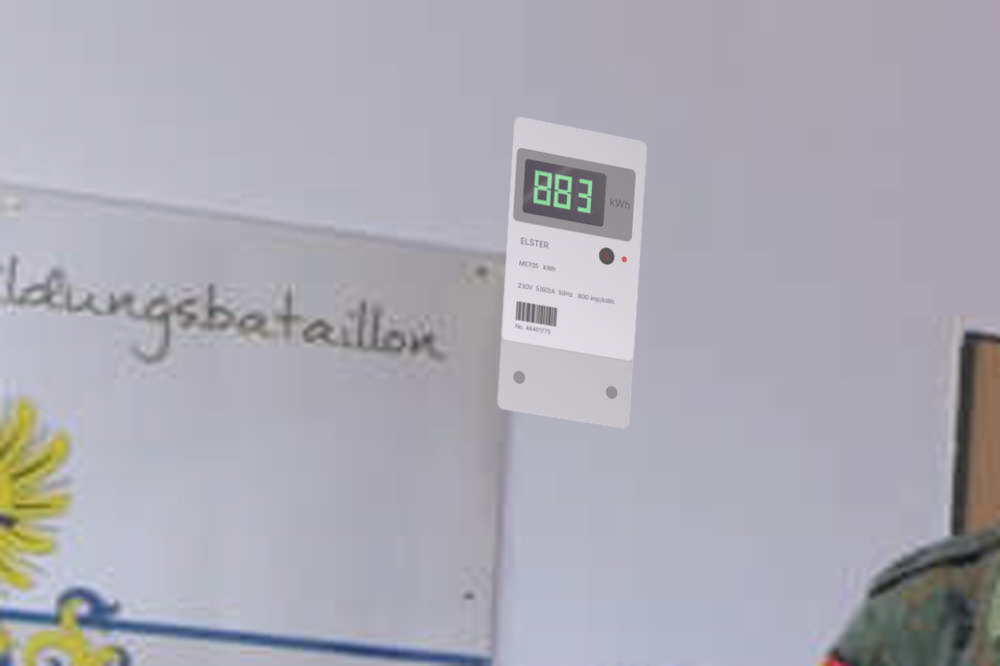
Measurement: 883 kWh
